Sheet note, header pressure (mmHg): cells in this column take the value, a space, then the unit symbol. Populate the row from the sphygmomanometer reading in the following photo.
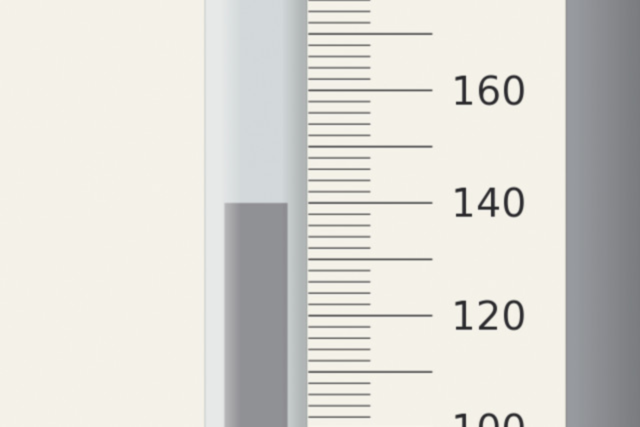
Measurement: 140 mmHg
